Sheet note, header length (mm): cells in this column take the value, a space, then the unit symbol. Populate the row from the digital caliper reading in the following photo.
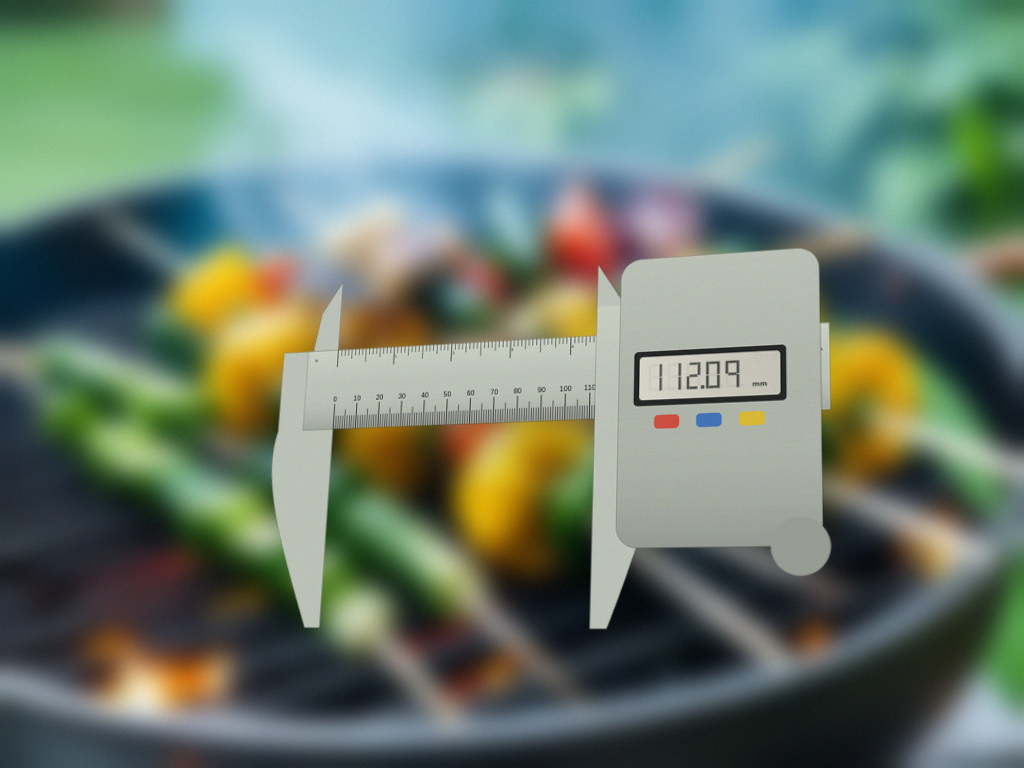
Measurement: 112.09 mm
